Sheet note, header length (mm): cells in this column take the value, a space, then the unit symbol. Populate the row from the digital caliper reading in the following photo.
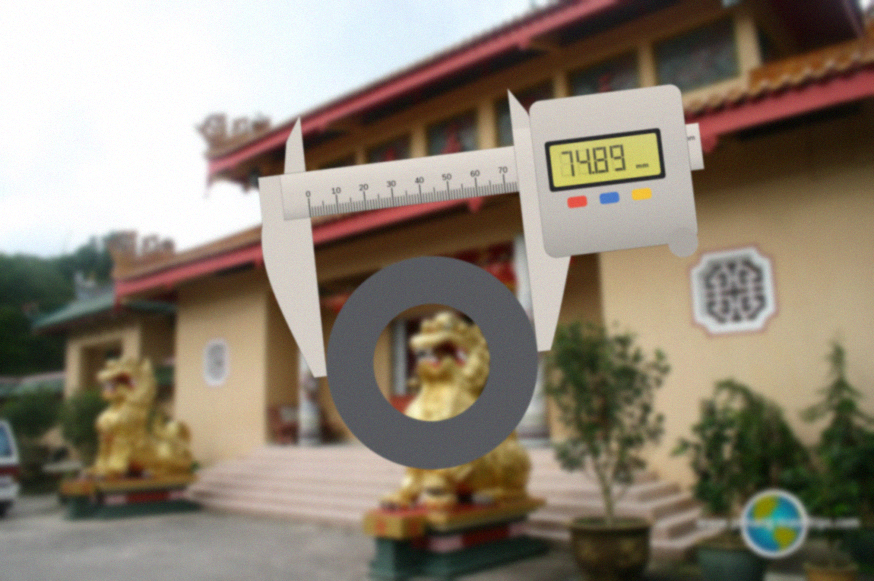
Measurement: 74.89 mm
